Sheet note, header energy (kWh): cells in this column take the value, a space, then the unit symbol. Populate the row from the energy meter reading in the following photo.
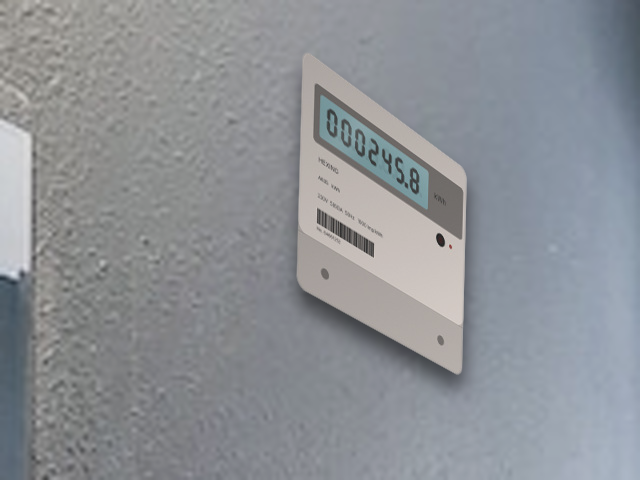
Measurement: 245.8 kWh
